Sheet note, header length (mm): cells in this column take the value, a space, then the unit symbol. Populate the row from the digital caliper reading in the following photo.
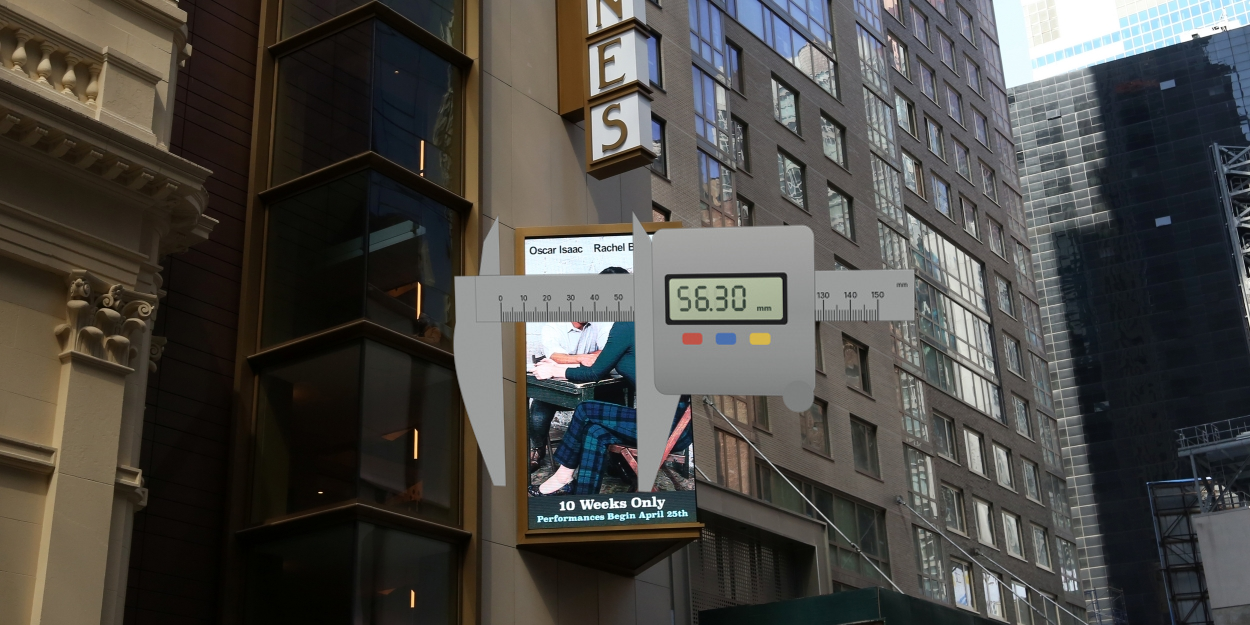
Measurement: 56.30 mm
